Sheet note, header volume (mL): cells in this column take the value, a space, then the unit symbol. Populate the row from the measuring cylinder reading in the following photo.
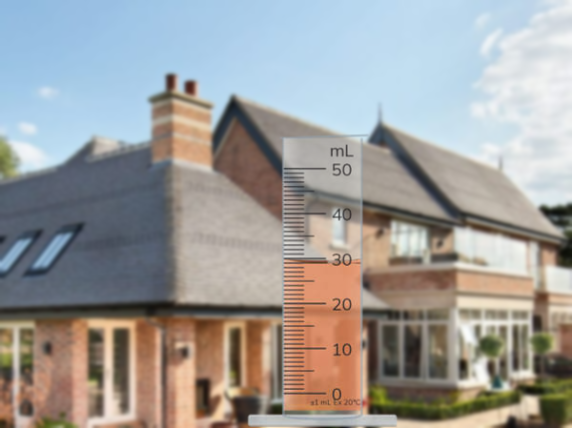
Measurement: 29 mL
